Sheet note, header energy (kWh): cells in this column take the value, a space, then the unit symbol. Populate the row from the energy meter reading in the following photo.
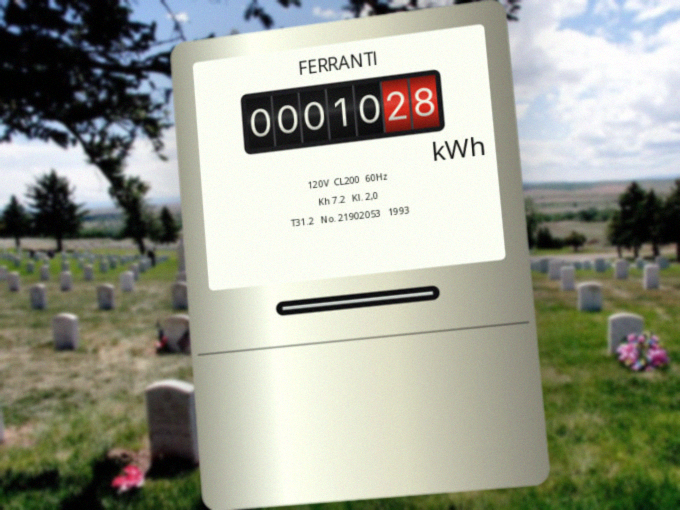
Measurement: 10.28 kWh
